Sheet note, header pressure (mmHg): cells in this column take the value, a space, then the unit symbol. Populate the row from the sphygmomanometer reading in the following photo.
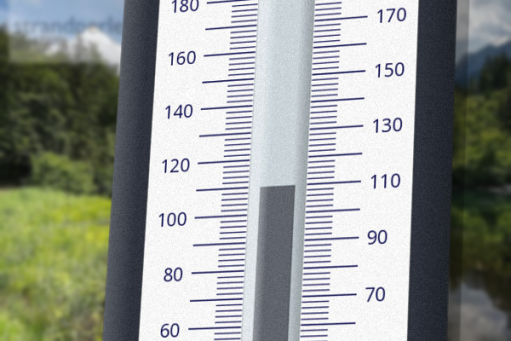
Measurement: 110 mmHg
